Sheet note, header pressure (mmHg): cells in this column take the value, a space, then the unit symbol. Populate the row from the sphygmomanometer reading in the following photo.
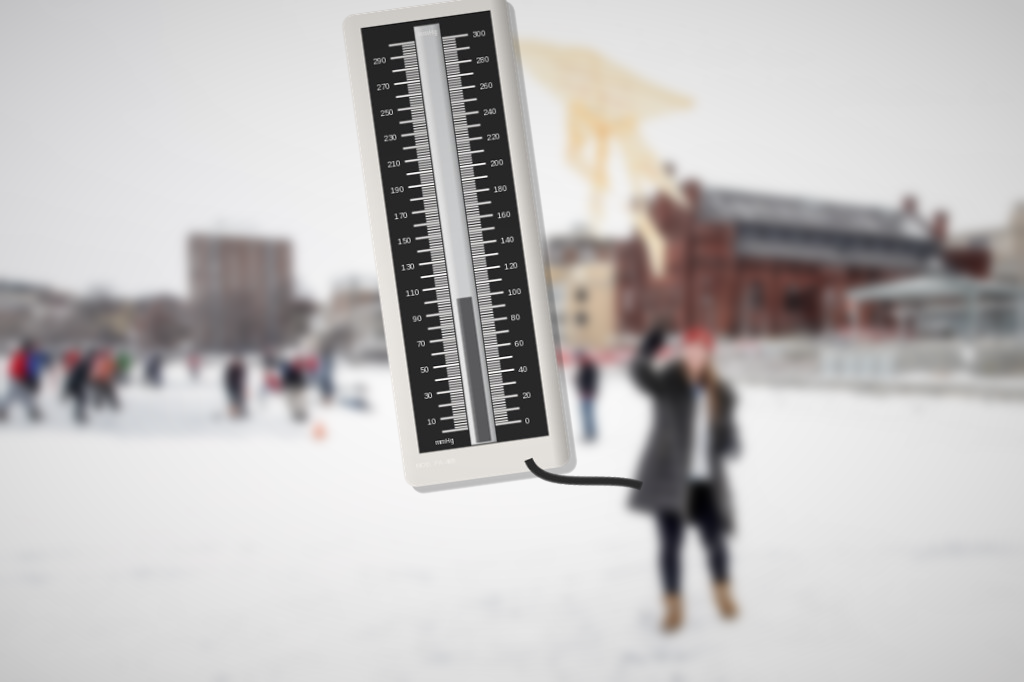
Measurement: 100 mmHg
